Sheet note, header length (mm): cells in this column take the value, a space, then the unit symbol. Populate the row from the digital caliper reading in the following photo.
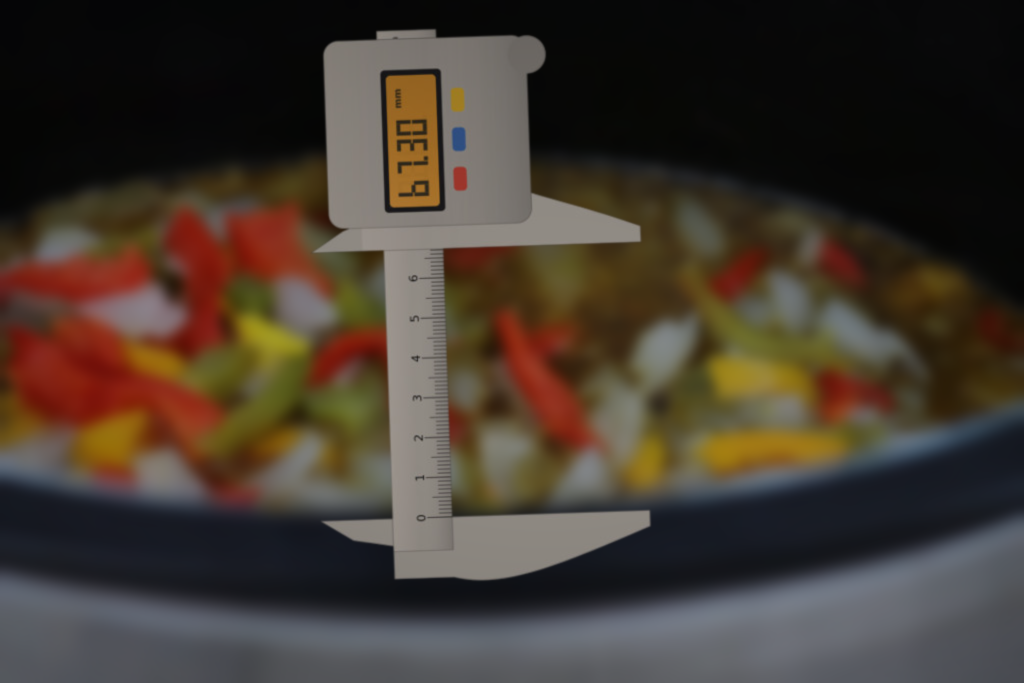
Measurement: 67.30 mm
